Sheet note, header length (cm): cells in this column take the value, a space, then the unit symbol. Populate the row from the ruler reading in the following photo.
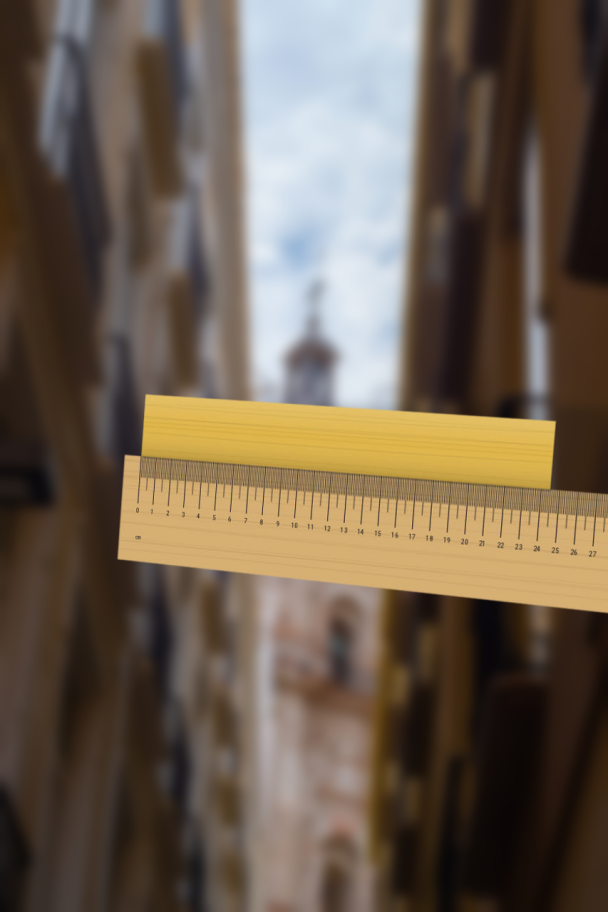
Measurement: 24.5 cm
